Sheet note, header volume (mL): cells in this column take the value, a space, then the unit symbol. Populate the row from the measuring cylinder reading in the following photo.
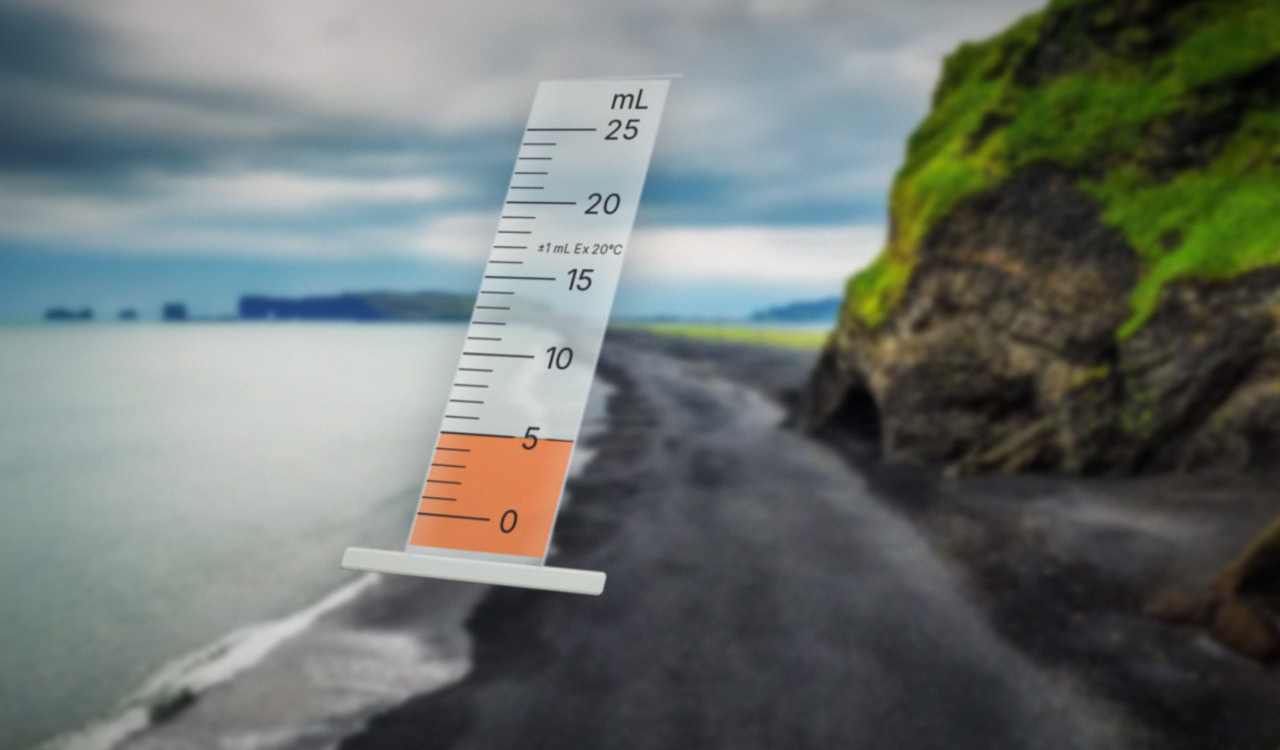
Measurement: 5 mL
